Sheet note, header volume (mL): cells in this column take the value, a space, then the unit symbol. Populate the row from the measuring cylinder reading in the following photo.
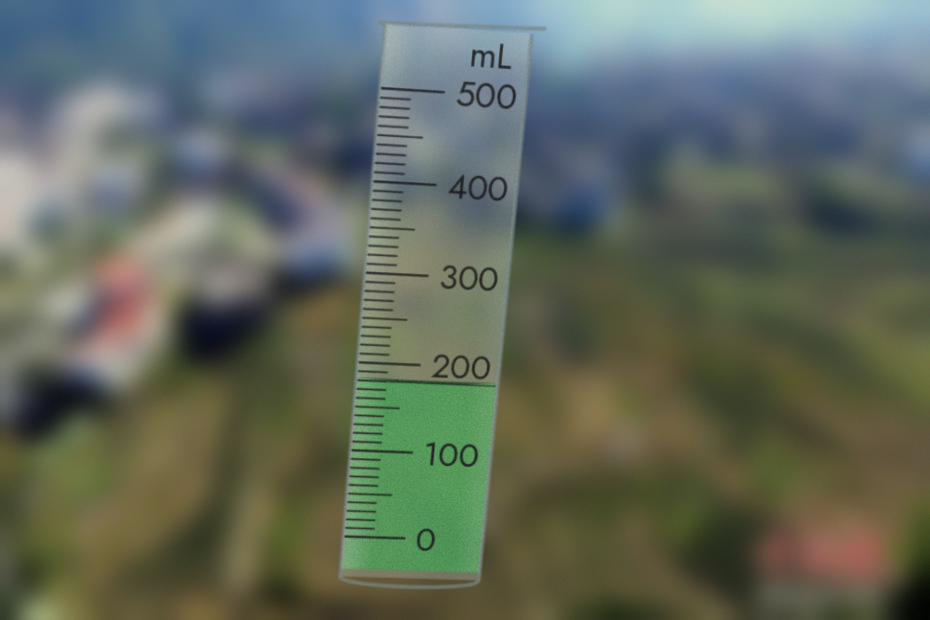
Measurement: 180 mL
